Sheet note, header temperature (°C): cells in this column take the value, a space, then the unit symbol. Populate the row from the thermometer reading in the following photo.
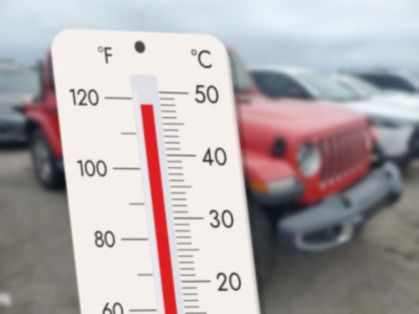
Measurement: 48 °C
